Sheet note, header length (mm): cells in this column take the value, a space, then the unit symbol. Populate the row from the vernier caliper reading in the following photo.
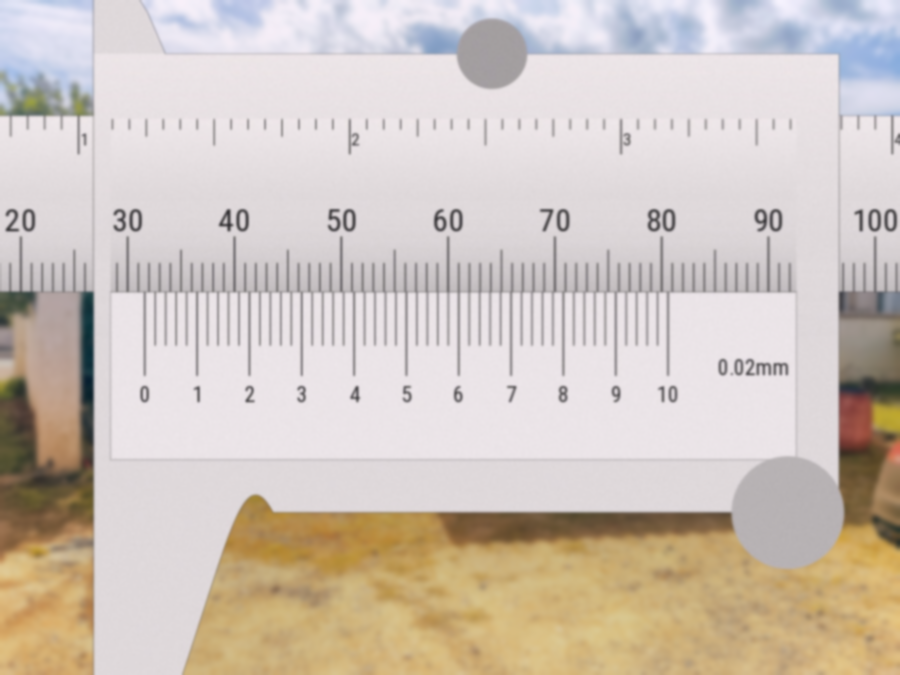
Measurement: 31.6 mm
